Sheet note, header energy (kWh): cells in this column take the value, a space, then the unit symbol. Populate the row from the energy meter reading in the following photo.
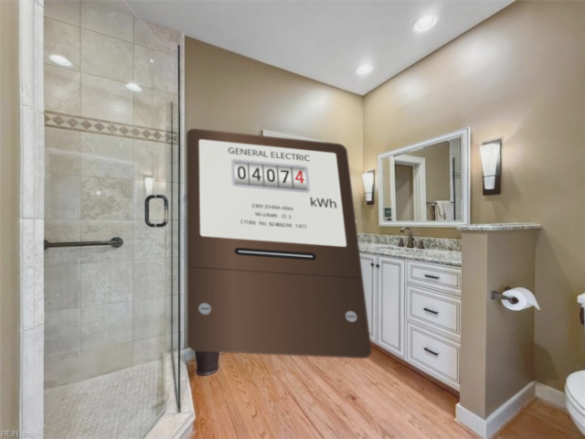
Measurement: 407.4 kWh
